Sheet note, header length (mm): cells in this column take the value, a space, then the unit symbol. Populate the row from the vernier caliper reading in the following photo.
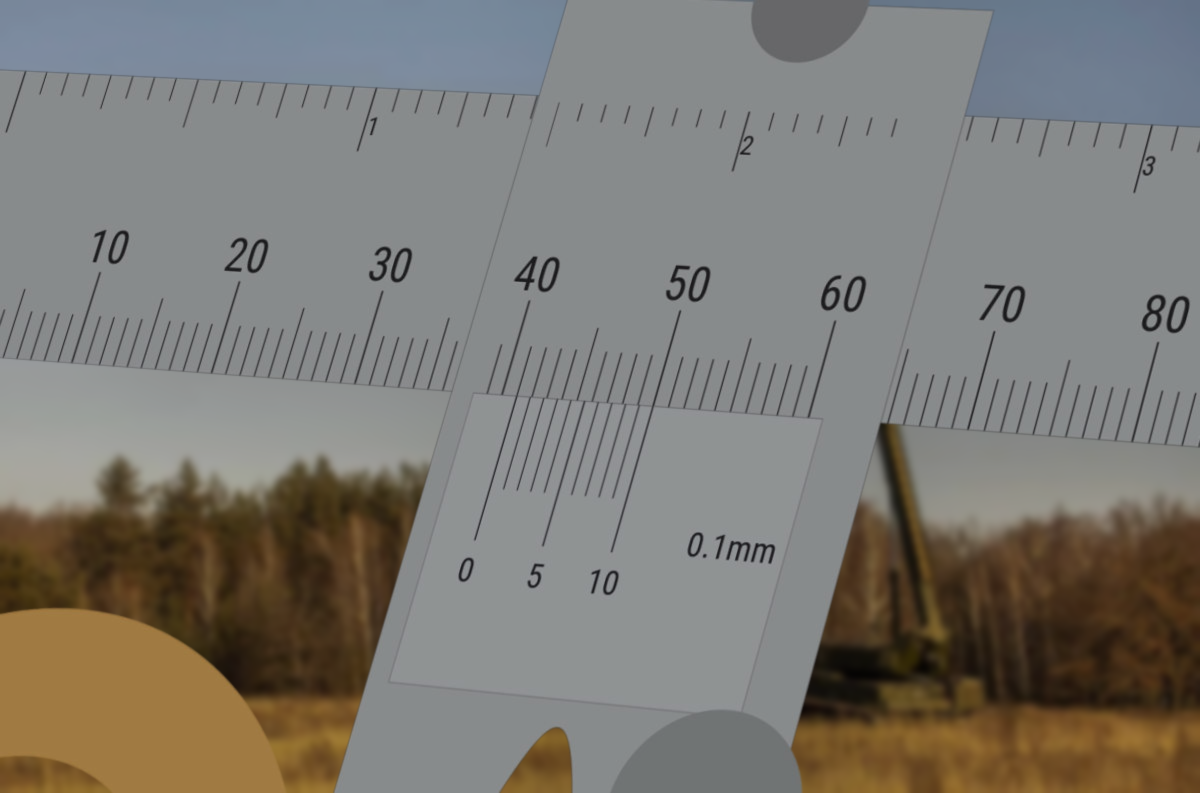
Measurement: 41.0 mm
